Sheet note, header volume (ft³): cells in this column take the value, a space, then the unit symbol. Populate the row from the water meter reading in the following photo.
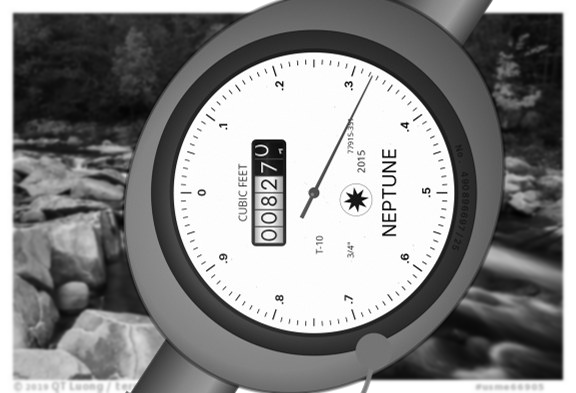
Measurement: 8270.32 ft³
